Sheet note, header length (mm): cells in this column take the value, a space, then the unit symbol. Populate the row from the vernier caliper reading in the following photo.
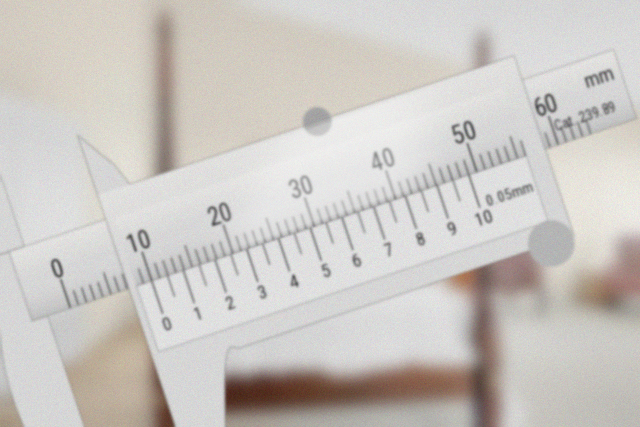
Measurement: 10.0 mm
